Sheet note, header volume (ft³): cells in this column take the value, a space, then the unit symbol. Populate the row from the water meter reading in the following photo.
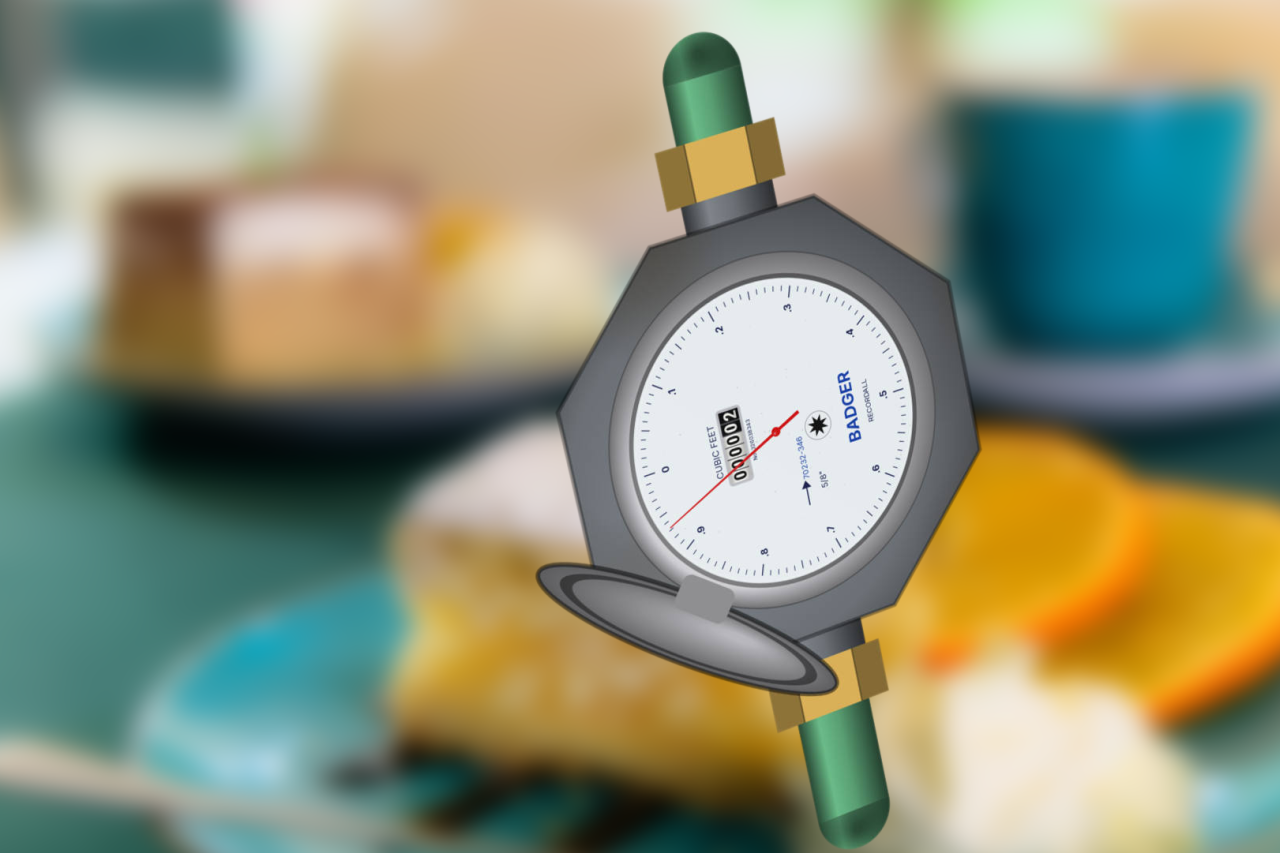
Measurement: 1.93 ft³
